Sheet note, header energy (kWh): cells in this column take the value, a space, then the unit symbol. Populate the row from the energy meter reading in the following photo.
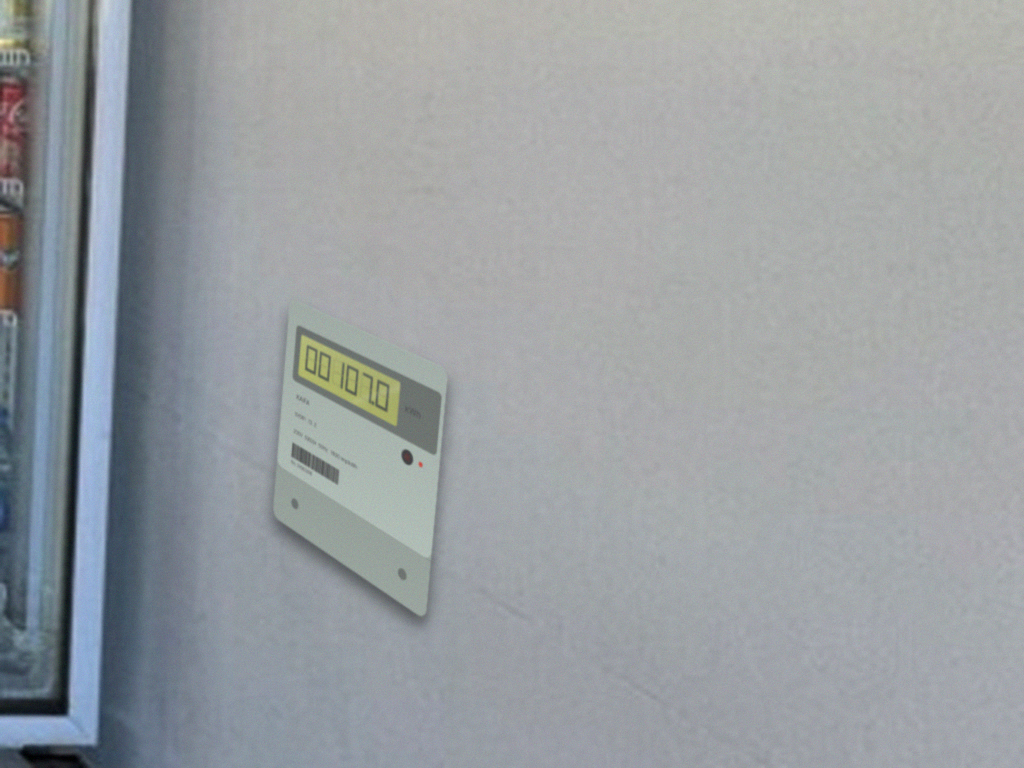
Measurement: 107.0 kWh
